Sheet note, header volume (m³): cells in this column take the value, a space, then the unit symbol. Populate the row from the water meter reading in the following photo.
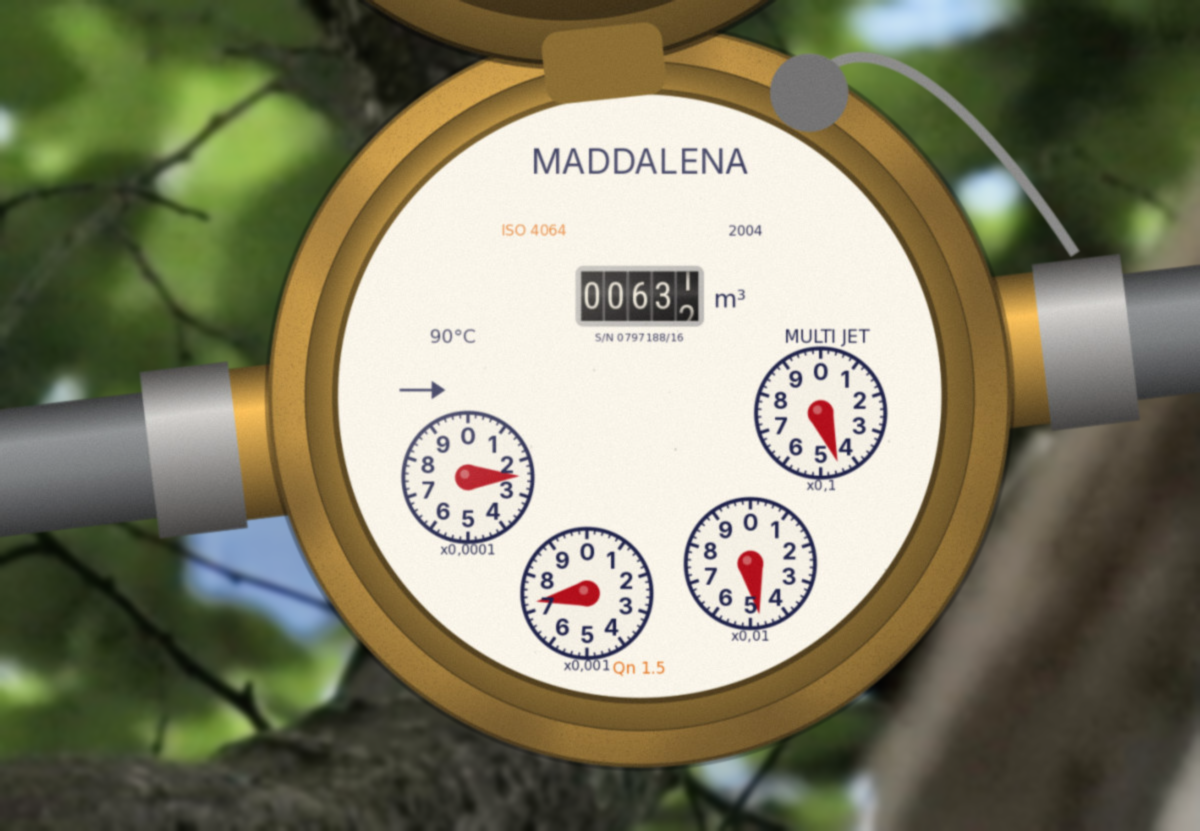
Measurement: 631.4472 m³
